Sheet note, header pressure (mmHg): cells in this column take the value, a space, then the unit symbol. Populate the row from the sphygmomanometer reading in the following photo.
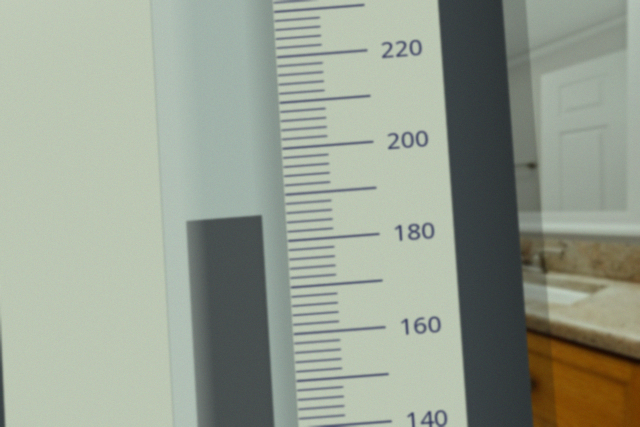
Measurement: 186 mmHg
